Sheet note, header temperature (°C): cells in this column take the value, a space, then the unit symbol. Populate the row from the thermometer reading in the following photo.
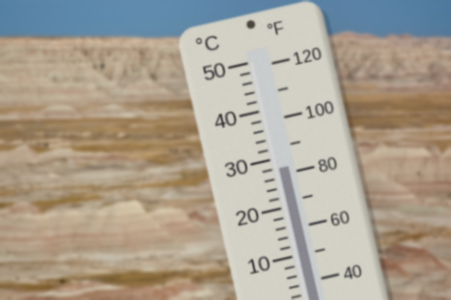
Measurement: 28 °C
